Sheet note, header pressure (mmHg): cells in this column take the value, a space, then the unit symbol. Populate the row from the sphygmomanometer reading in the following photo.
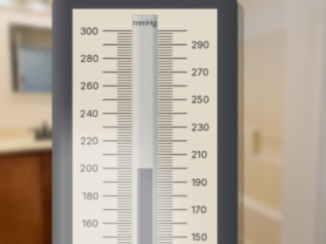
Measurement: 200 mmHg
